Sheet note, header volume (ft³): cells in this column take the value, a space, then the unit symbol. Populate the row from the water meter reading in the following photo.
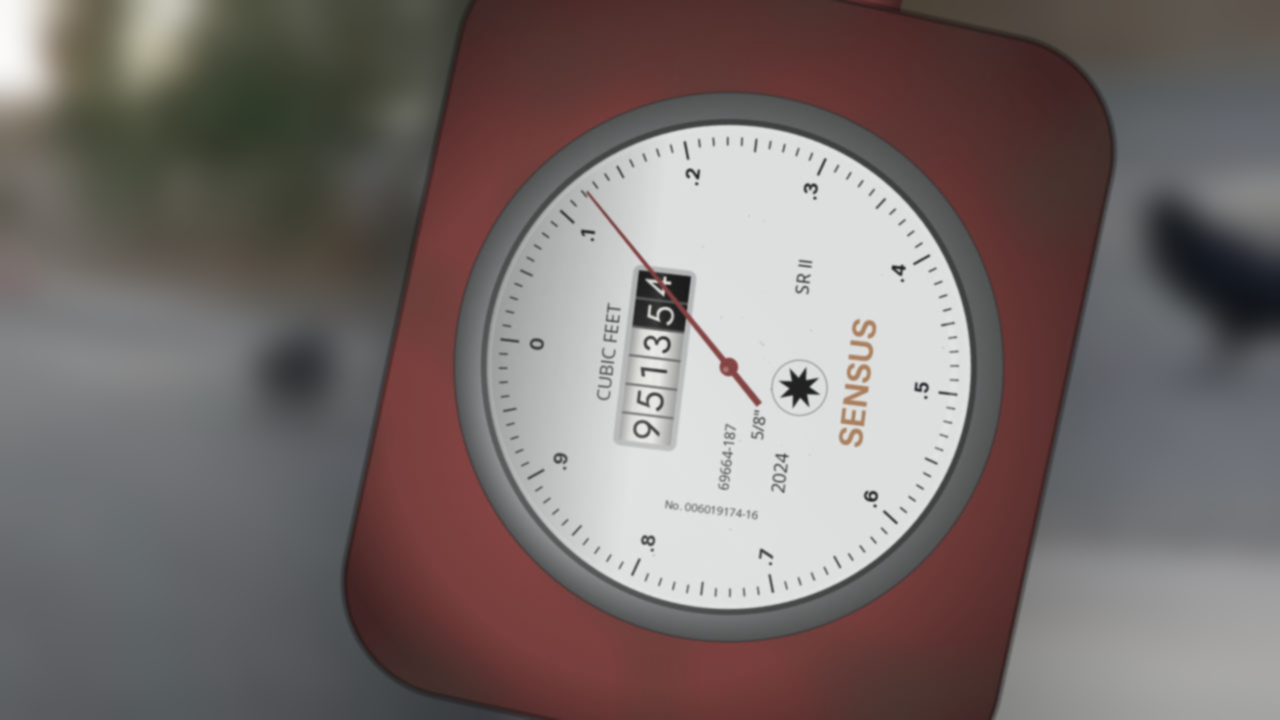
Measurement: 951354.12 ft³
